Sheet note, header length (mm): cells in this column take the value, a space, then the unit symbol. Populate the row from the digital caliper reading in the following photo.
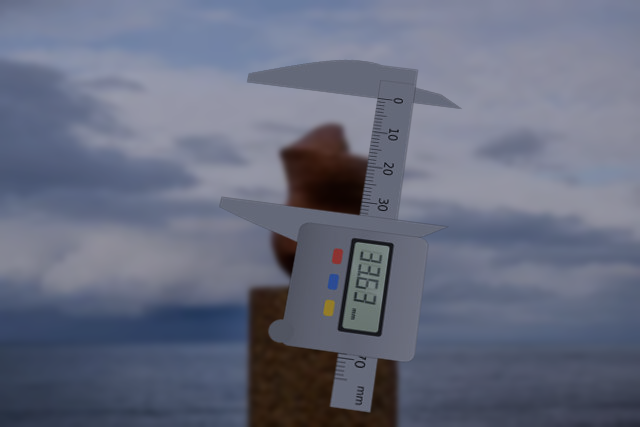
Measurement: 33.63 mm
